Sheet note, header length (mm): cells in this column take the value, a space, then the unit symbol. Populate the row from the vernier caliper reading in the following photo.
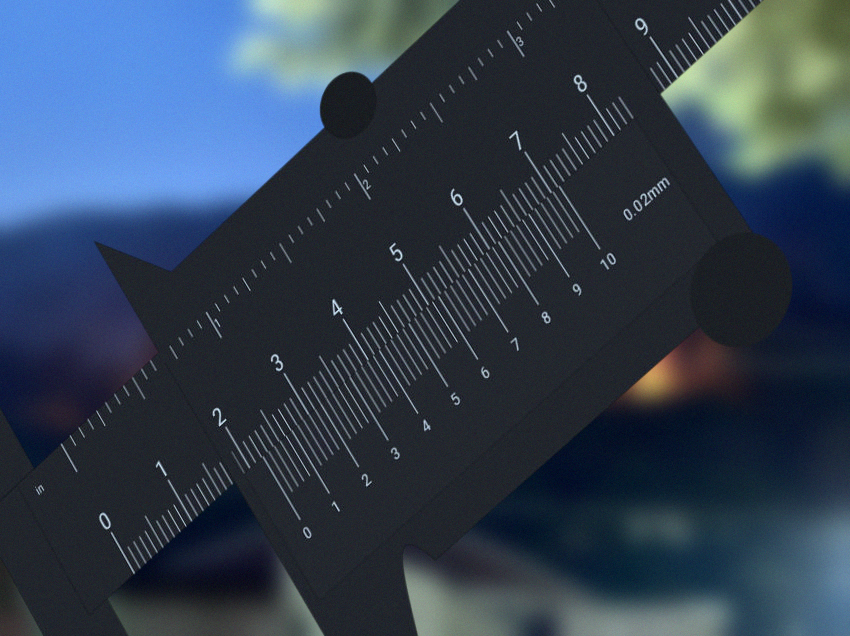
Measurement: 22.2 mm
